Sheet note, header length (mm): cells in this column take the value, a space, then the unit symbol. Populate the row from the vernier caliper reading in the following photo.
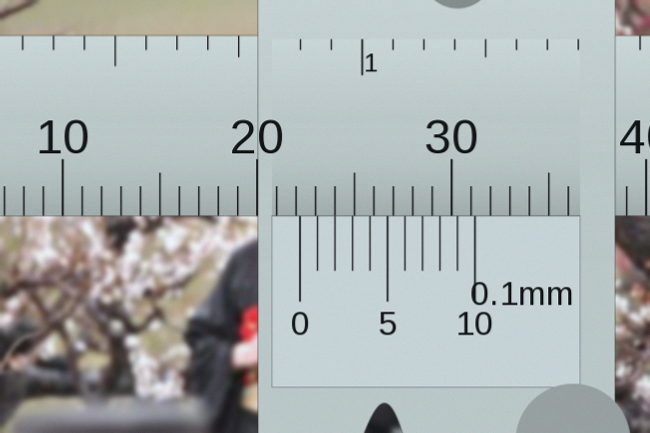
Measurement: 22.2 mm
